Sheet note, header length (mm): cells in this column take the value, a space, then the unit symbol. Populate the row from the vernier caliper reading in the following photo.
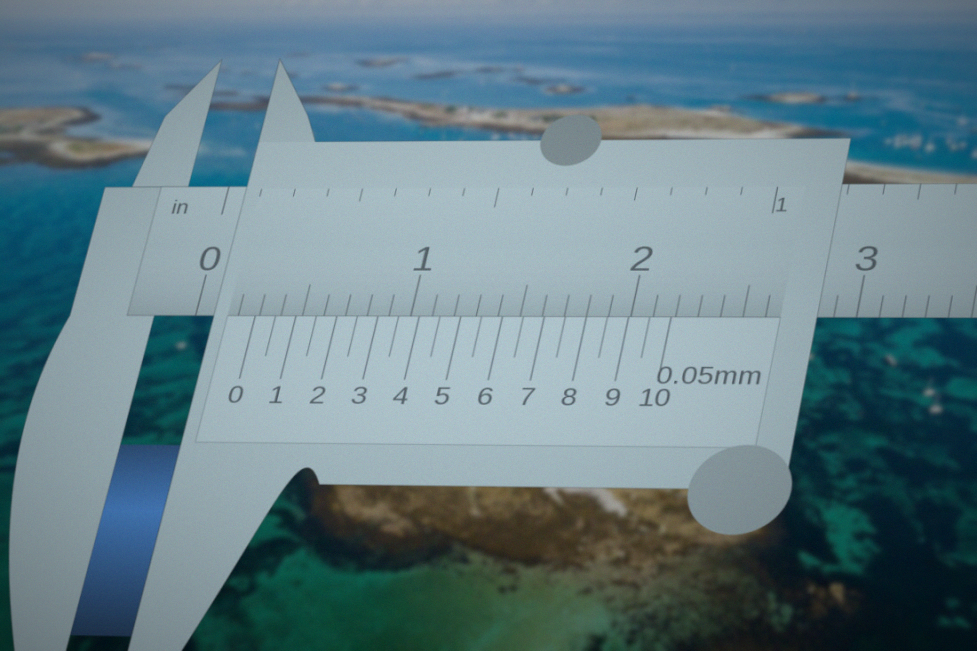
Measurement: 2.8 mm
